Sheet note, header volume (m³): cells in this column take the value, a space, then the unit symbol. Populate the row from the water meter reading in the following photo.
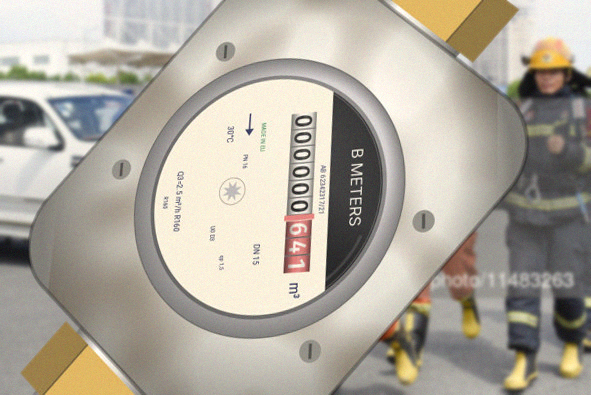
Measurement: 0.641 m³
